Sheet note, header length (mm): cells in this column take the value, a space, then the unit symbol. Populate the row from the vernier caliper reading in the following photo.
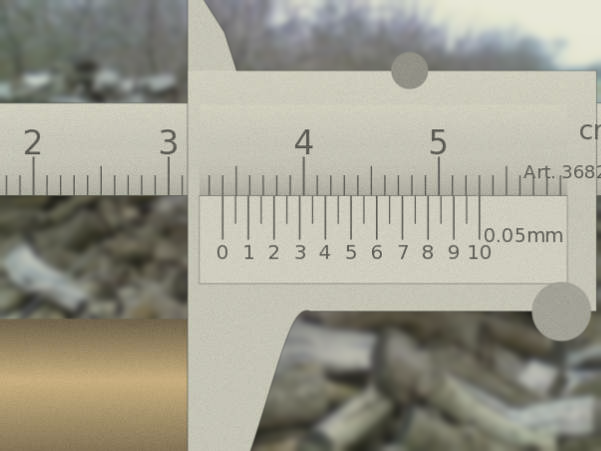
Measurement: 34.0 mm
